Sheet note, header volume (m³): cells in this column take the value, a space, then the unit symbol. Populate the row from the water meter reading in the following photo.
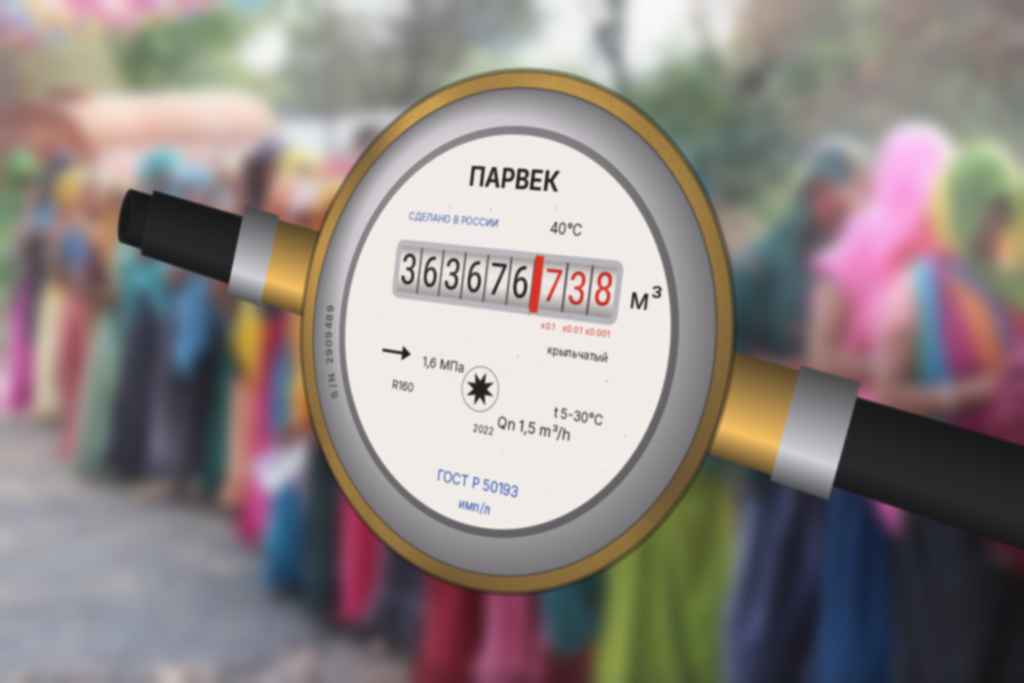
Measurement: 363676.738 m³
